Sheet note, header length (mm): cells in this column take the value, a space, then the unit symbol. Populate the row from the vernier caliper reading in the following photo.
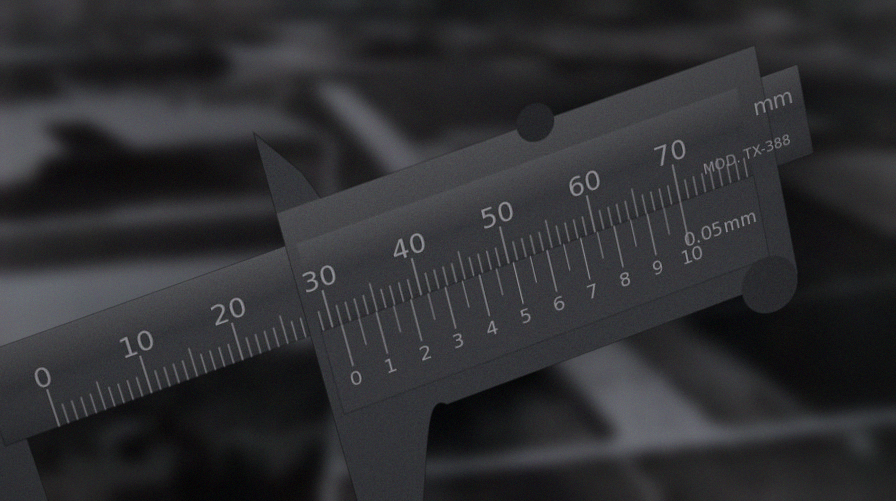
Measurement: 31.0 mm
